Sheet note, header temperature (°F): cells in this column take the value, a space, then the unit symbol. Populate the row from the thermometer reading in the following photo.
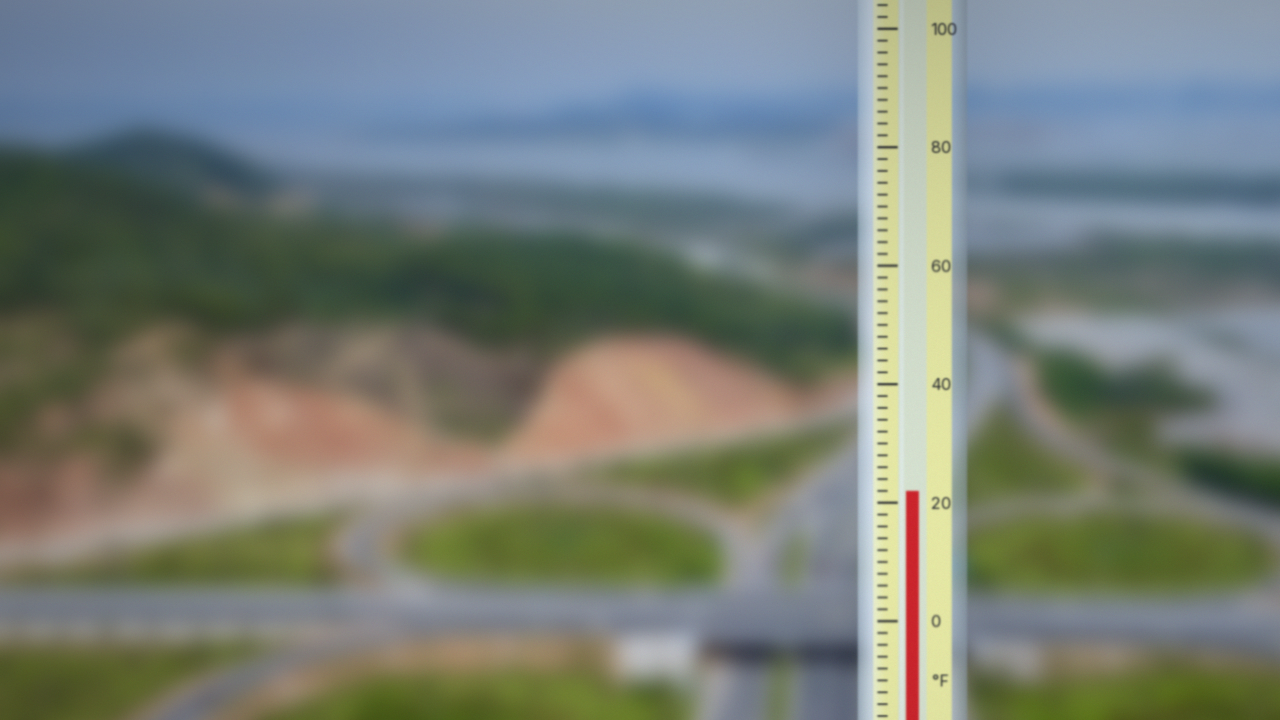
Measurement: 22 °F
